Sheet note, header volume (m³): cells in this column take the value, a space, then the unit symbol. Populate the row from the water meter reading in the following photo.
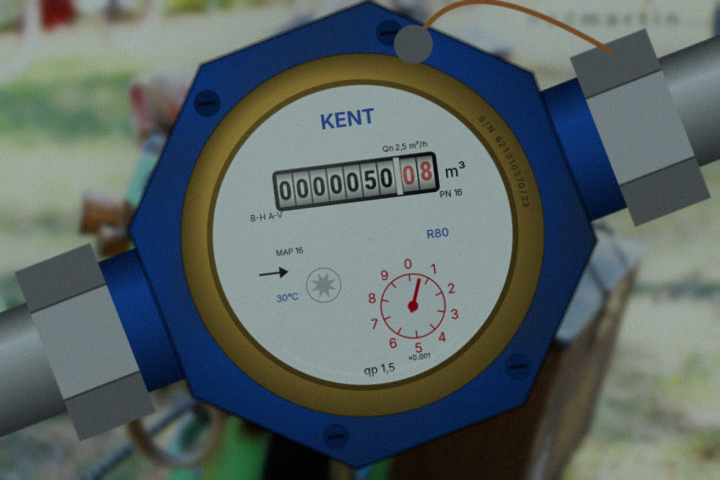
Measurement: 50.080 m³
